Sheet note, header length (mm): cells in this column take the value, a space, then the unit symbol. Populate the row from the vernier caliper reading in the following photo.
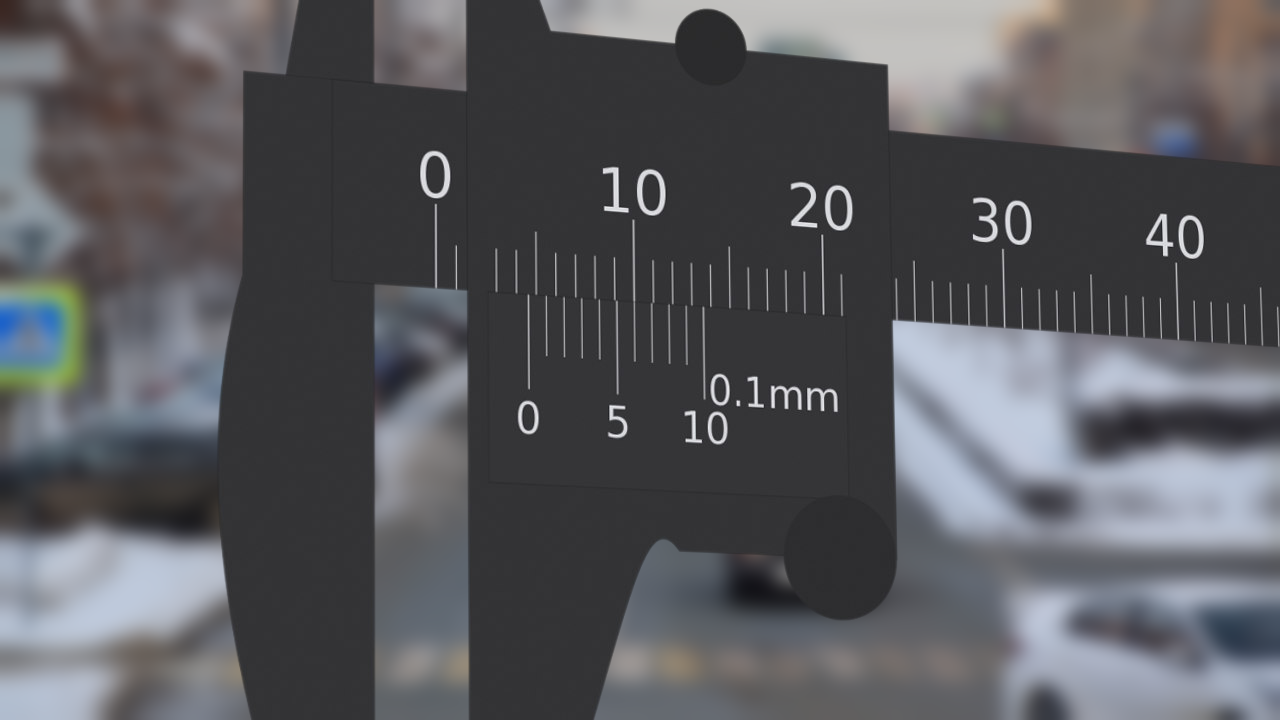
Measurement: 4.6 mm
